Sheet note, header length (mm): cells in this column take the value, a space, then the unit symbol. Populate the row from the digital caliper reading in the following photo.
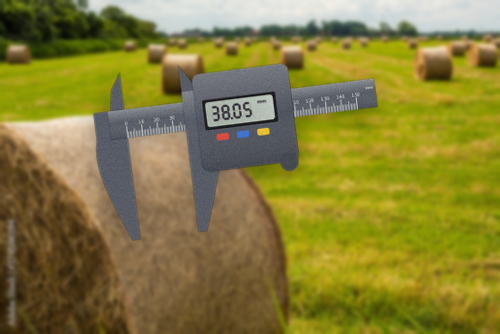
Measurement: 38.05 mm
